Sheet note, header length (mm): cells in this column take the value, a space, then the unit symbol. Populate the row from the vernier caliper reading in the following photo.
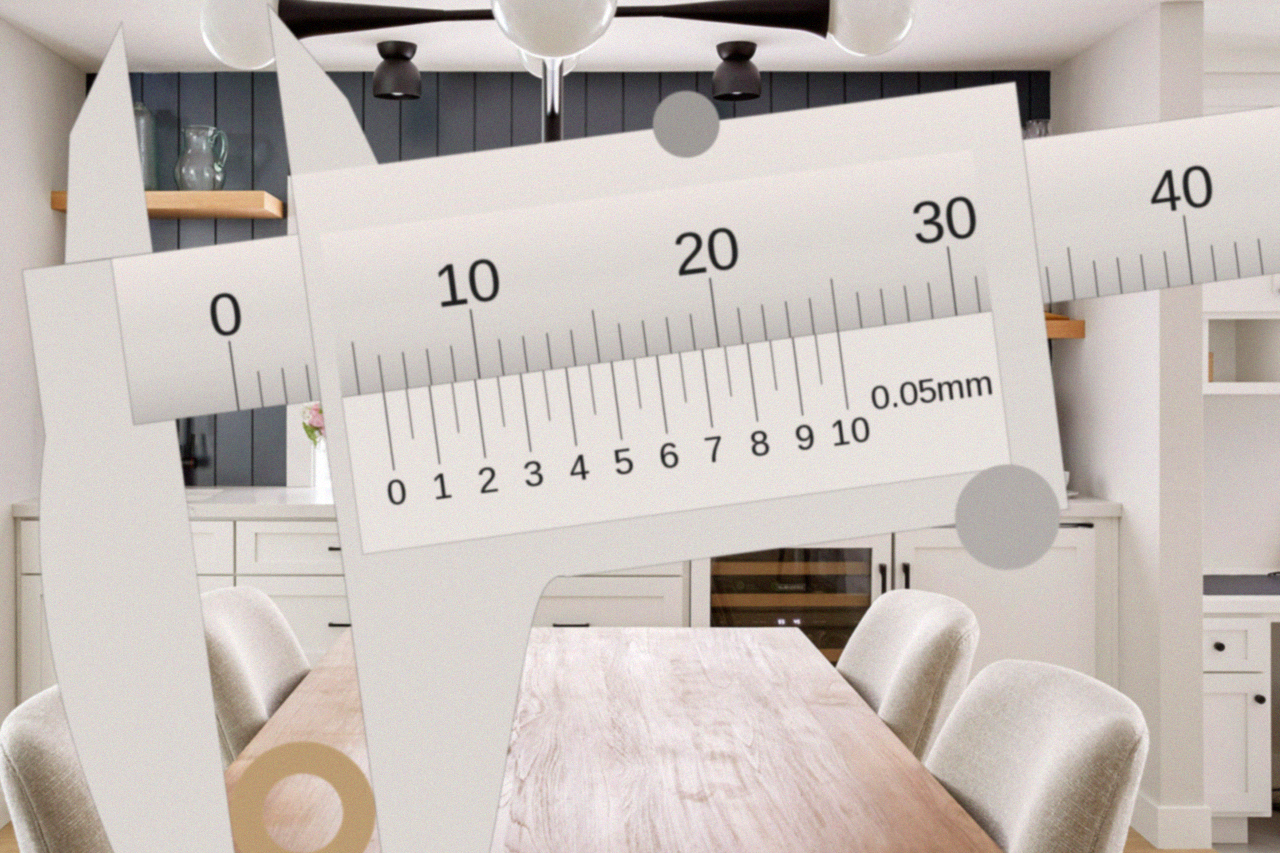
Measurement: 6.0 mm
